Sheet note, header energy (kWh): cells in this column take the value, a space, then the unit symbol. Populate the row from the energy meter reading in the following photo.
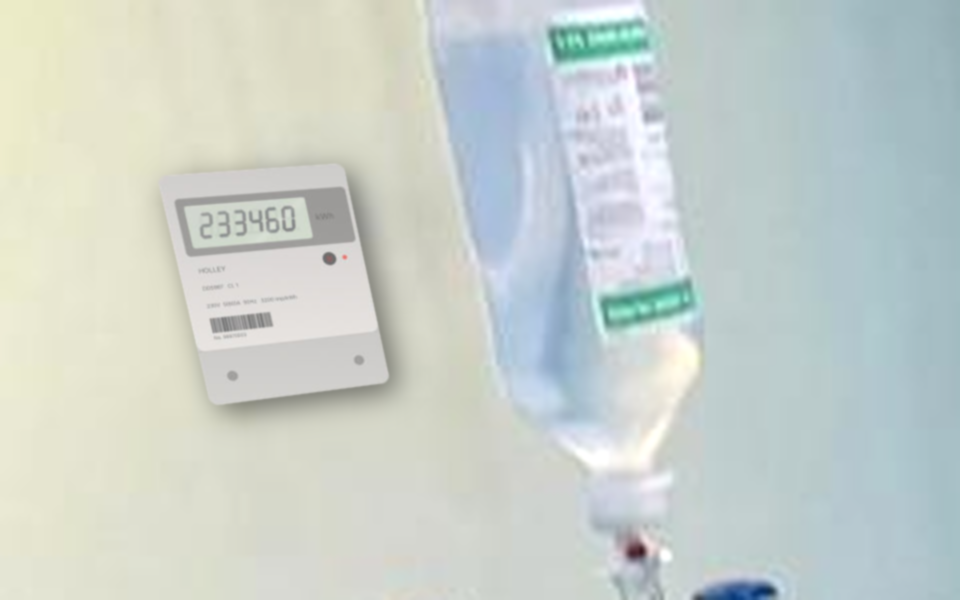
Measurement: 233460 kWh
